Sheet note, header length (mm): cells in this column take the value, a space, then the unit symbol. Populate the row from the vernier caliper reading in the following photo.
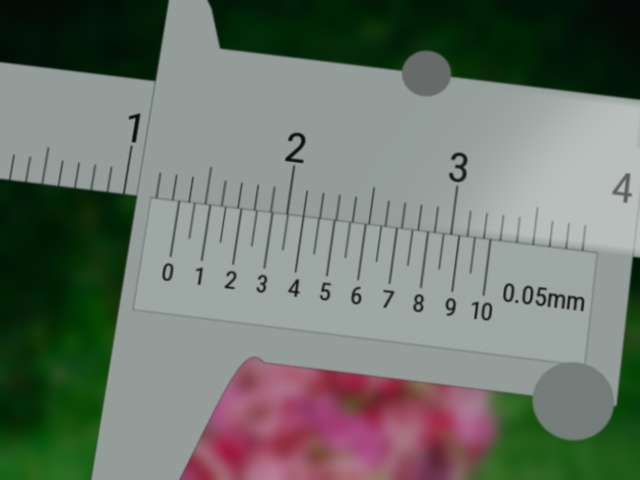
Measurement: 13.4 mm
